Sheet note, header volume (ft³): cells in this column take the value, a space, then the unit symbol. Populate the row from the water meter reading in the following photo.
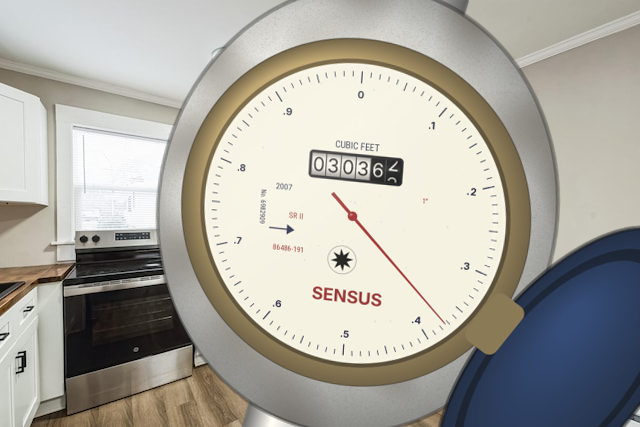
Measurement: 30362.37 ft³
